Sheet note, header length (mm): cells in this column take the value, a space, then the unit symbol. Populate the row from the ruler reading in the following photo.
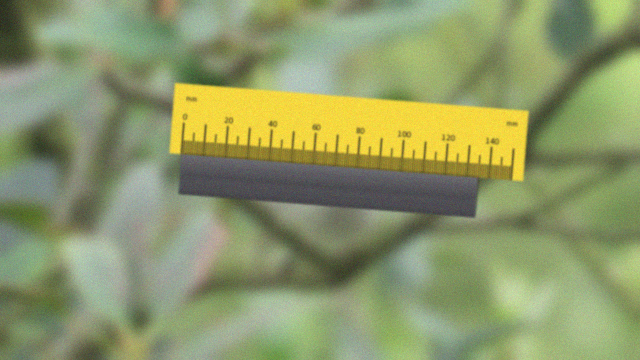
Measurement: 135 mm
